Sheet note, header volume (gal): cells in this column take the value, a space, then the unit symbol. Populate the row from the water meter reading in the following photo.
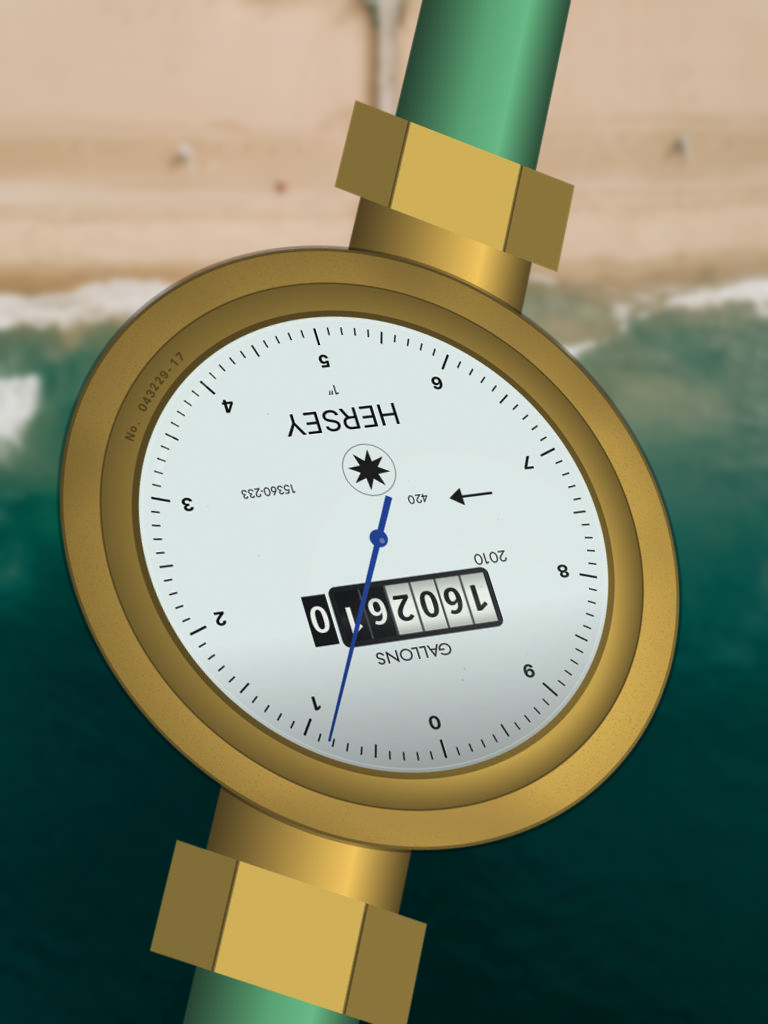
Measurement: 1602610.8 gal
